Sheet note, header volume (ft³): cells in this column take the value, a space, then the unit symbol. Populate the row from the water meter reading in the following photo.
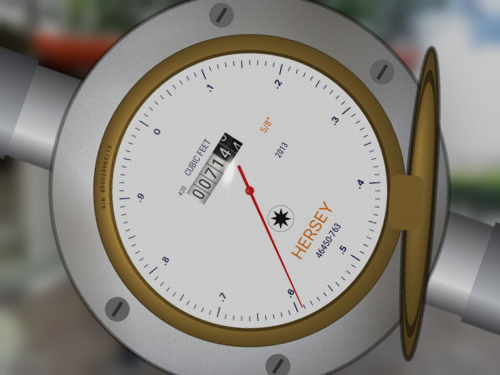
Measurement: 7143.59 ft³
